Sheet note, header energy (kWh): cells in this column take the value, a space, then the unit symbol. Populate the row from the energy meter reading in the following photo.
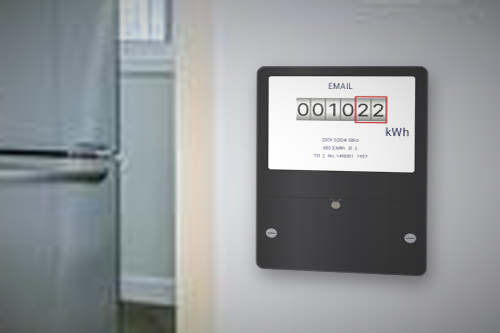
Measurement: 10.22 kWh
